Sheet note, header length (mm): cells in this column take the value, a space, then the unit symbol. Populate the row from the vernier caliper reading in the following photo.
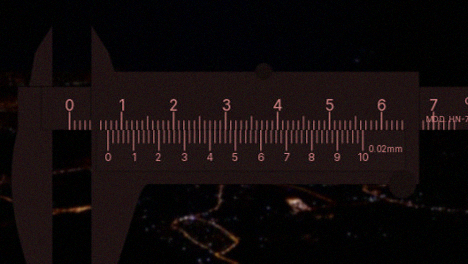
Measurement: 7.4 mm
